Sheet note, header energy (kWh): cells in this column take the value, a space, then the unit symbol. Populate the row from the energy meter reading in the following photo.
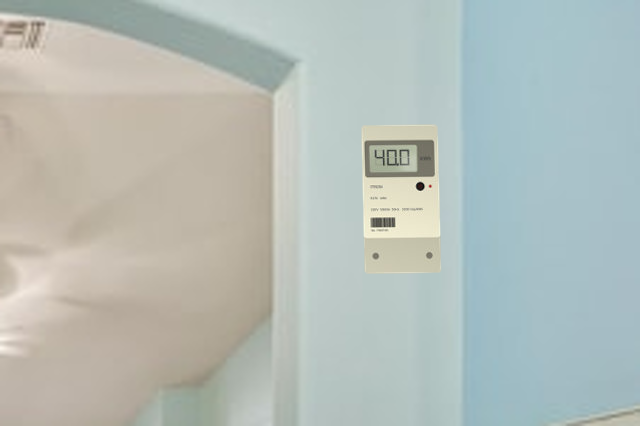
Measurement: 40.0 kWh
